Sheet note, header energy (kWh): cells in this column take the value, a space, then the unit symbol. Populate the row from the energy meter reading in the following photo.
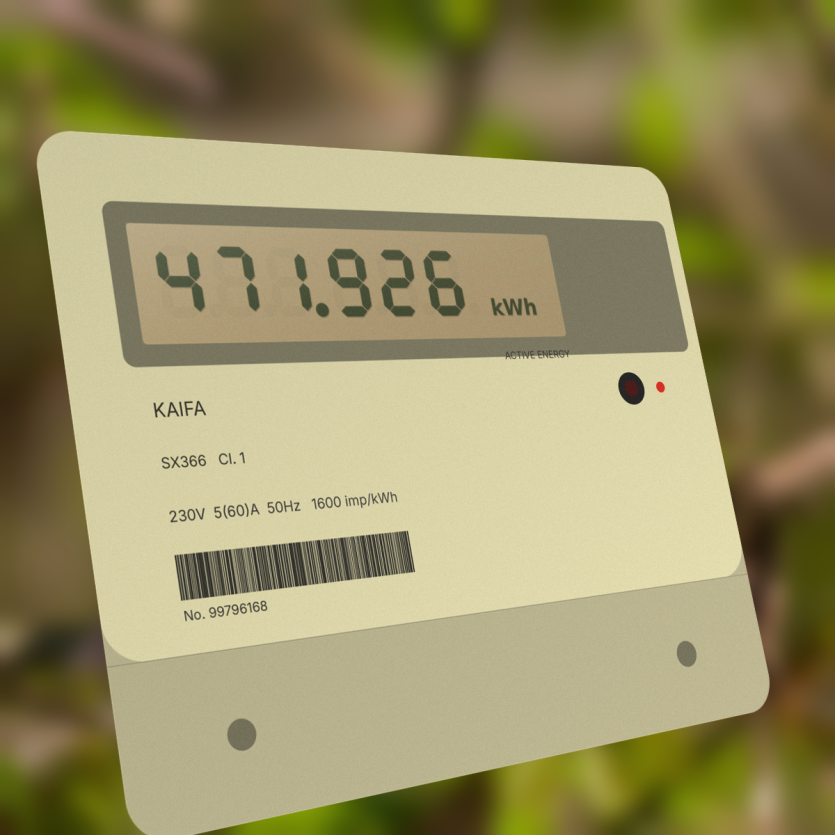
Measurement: 471.926 kWh
